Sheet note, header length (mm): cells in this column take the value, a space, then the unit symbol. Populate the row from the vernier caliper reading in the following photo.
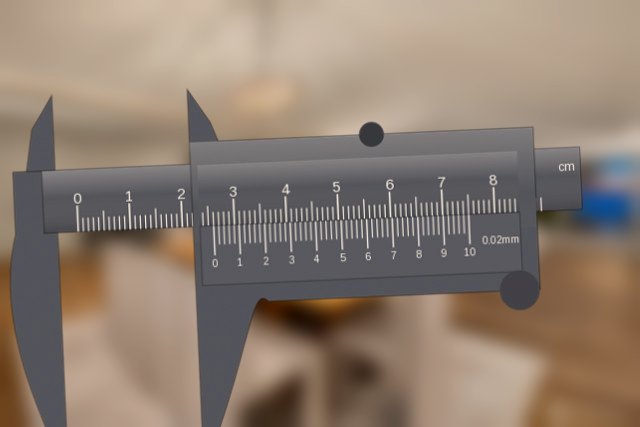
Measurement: 26.0 mm
